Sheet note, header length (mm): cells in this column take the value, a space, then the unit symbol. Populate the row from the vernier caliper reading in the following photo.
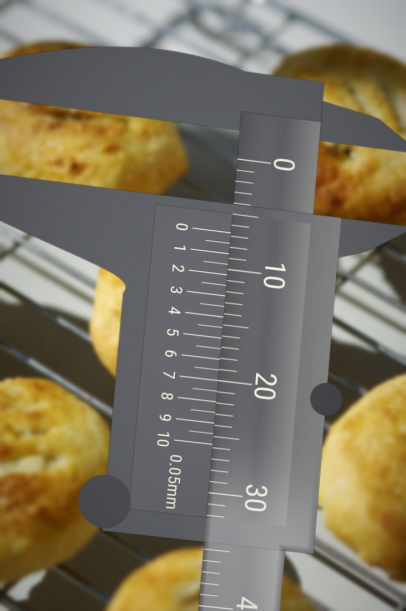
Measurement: 6.7 mm
